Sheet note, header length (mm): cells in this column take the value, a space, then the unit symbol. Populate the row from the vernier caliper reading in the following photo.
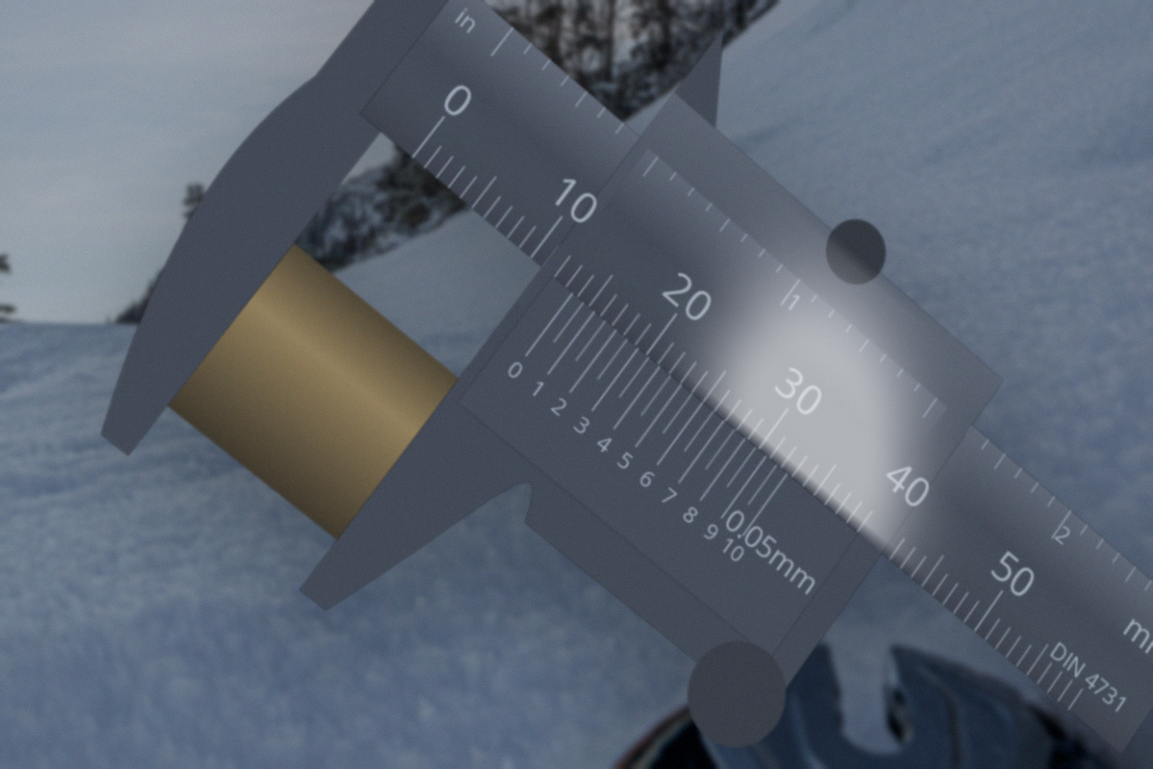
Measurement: 13.6 mm
